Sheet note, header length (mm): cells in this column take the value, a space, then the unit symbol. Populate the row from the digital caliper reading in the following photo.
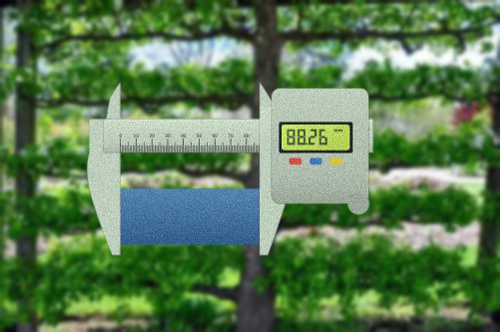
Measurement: 88.26 mm
